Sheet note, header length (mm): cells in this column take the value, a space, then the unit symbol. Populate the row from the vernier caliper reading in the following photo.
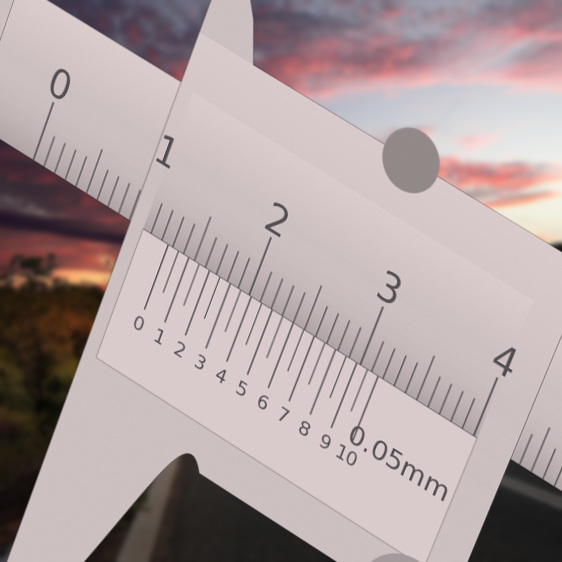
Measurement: 12.6 mm
